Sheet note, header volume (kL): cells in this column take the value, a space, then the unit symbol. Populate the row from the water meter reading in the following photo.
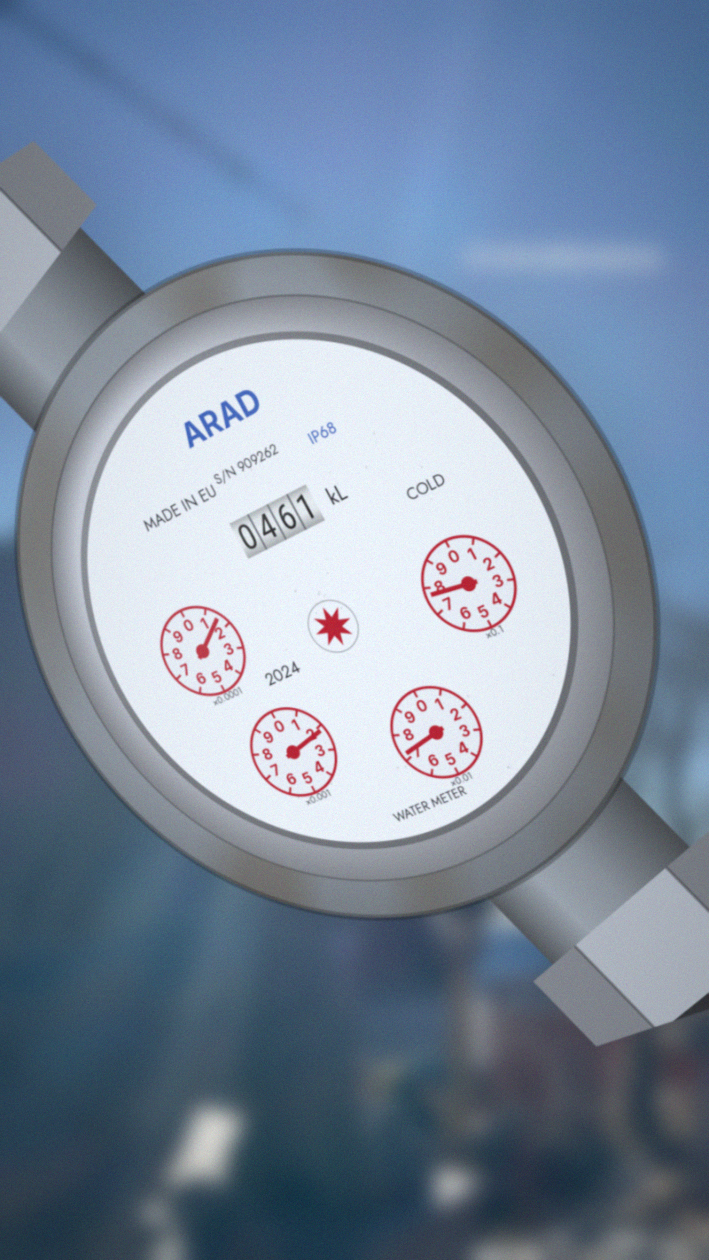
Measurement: 461.7721 kL
